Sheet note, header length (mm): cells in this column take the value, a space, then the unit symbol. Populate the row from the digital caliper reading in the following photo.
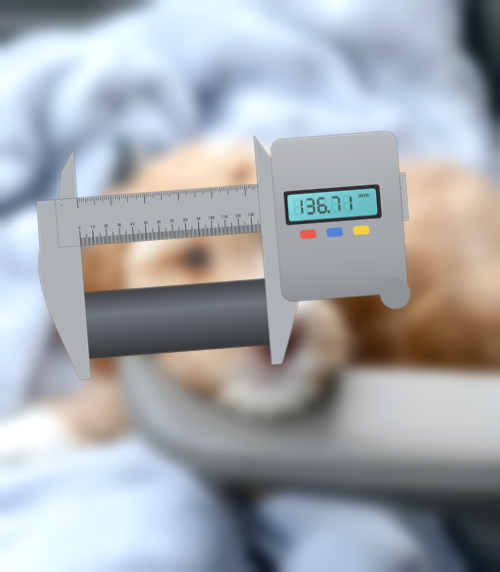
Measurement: 136.71 mm
